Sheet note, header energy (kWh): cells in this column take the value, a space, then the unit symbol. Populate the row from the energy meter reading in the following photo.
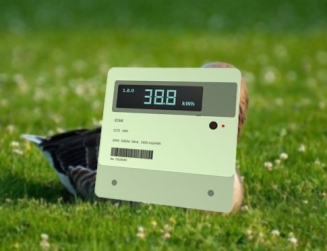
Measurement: 38.8 kWh
